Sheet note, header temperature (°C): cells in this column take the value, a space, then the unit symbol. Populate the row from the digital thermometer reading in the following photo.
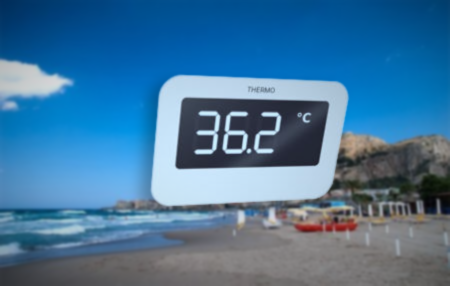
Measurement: 36.2 °C
